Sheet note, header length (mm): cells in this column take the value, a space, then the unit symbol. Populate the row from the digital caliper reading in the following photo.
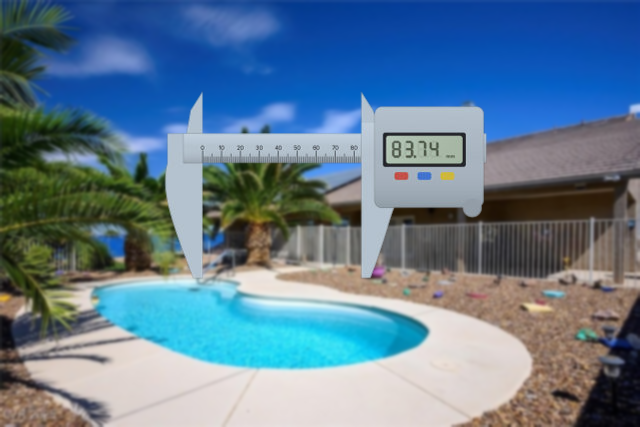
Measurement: 83.74 mm
